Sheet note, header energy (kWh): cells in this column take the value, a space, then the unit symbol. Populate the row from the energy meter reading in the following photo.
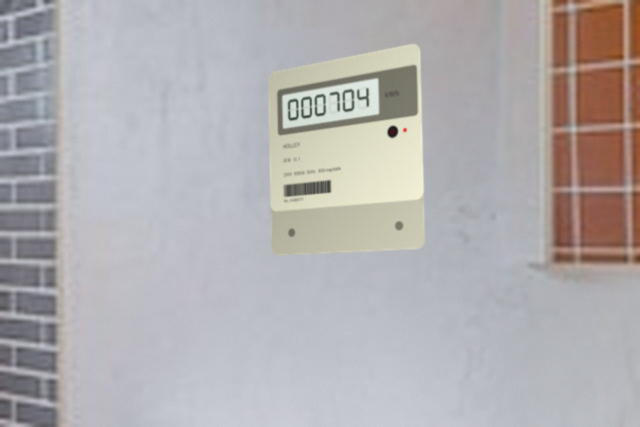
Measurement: 704 kWh
